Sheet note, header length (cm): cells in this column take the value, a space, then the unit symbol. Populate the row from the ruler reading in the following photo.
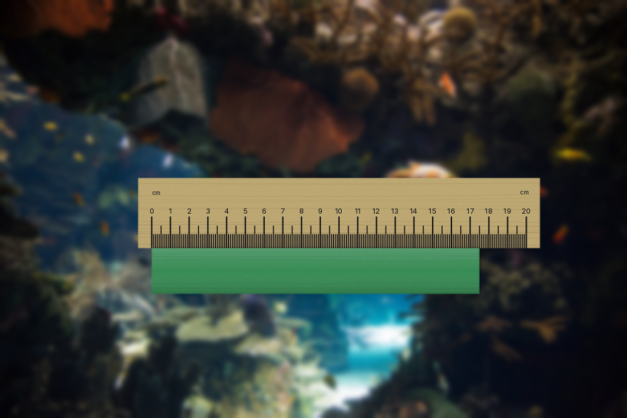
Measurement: 17.5 cm
